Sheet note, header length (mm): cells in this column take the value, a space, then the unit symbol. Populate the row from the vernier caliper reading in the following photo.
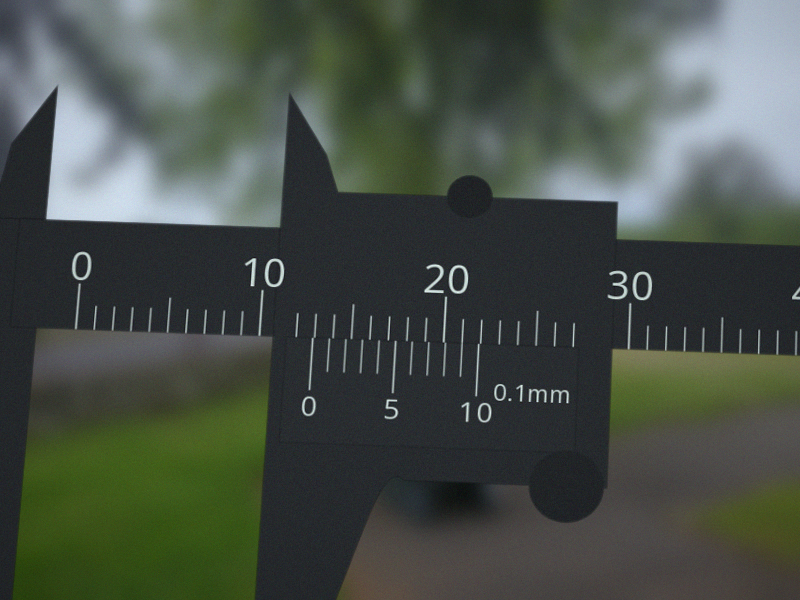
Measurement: 12.9 mm
